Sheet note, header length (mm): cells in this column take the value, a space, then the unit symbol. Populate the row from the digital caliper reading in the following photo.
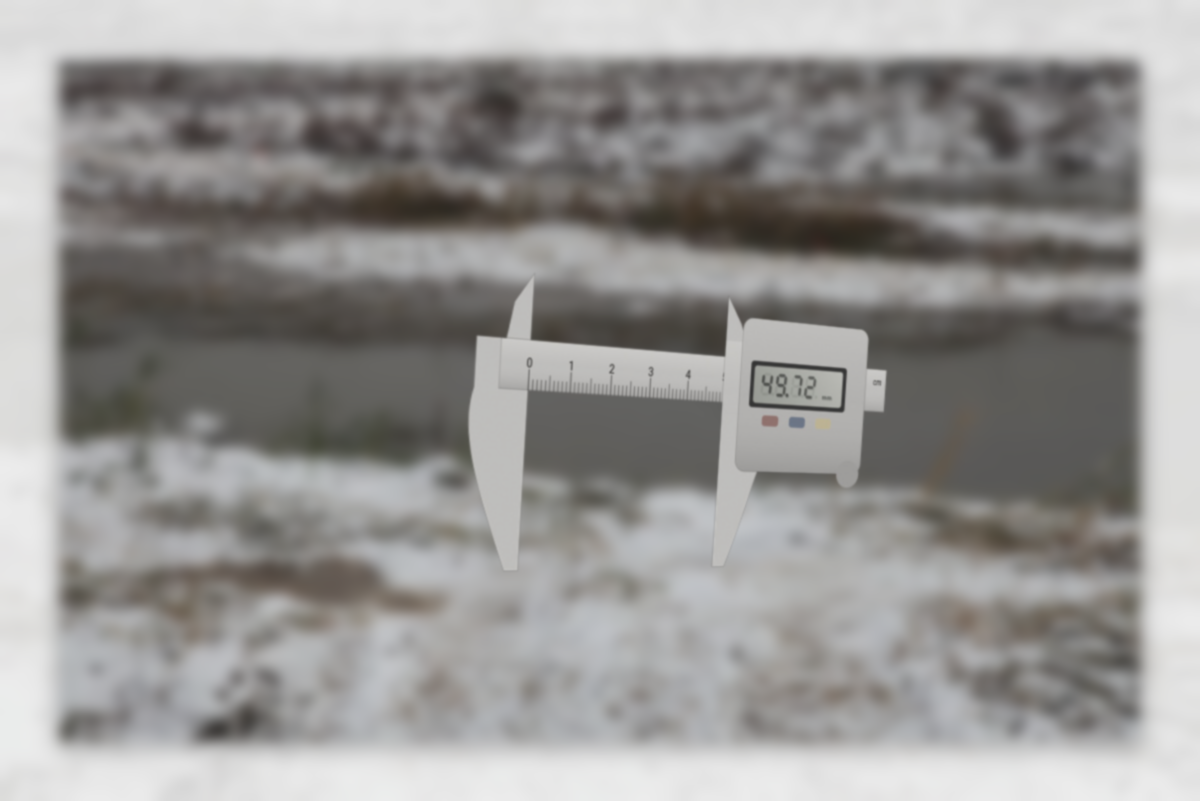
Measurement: 49.72 mm
